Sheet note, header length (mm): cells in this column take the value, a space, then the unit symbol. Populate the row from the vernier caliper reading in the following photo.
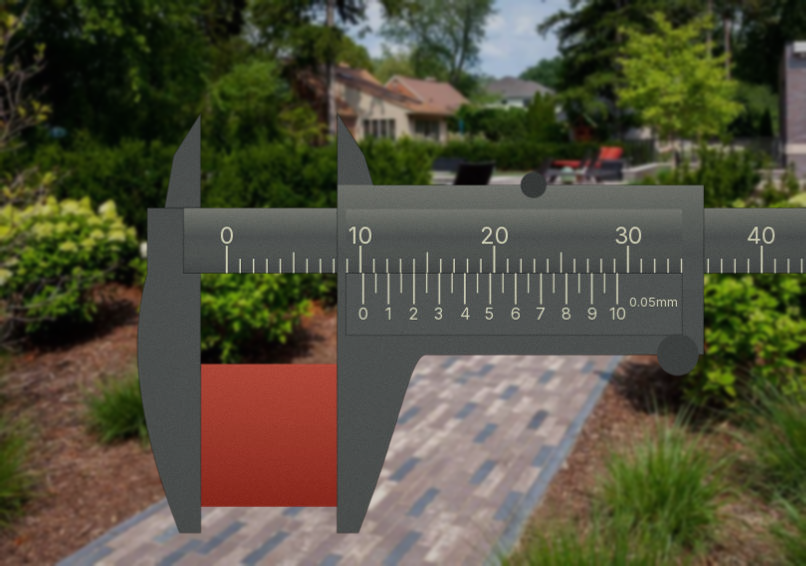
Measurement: 10.2 mm
